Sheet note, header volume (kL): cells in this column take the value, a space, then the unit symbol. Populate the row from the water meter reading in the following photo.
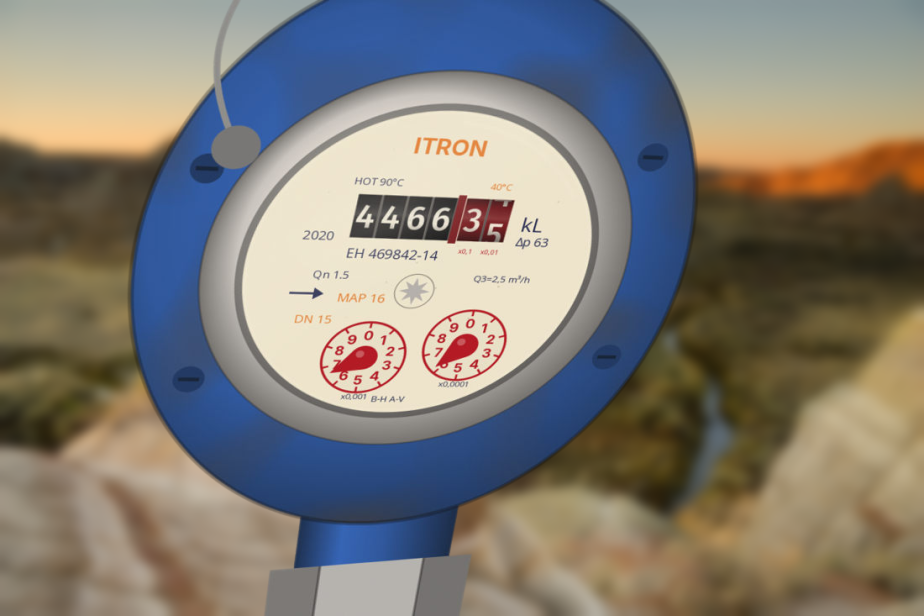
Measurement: 4466.3466 kL
